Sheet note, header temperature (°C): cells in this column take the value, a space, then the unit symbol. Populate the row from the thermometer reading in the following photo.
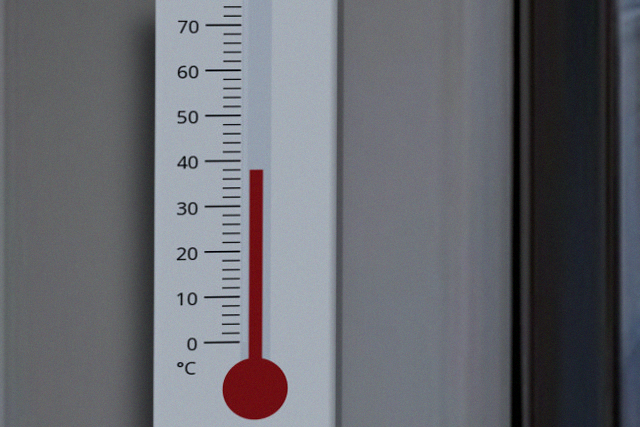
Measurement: 38 °C
